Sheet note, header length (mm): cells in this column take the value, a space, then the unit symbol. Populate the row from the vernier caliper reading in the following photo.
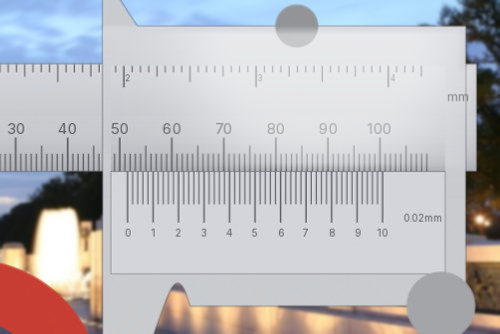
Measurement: 51.5 mm
